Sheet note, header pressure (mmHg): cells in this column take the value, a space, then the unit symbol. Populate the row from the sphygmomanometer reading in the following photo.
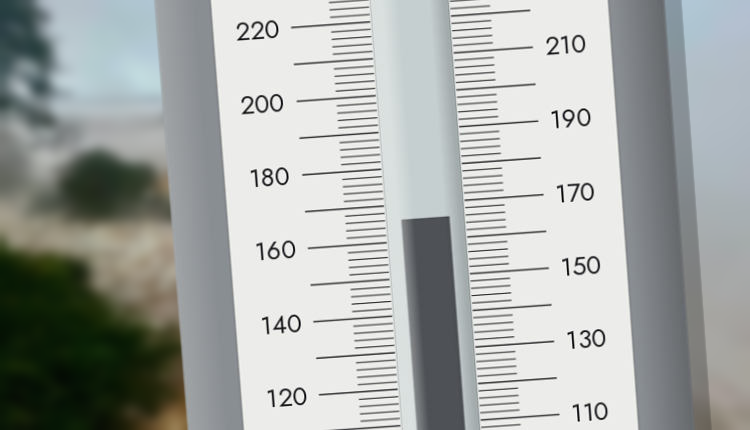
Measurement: 166 mmHg
